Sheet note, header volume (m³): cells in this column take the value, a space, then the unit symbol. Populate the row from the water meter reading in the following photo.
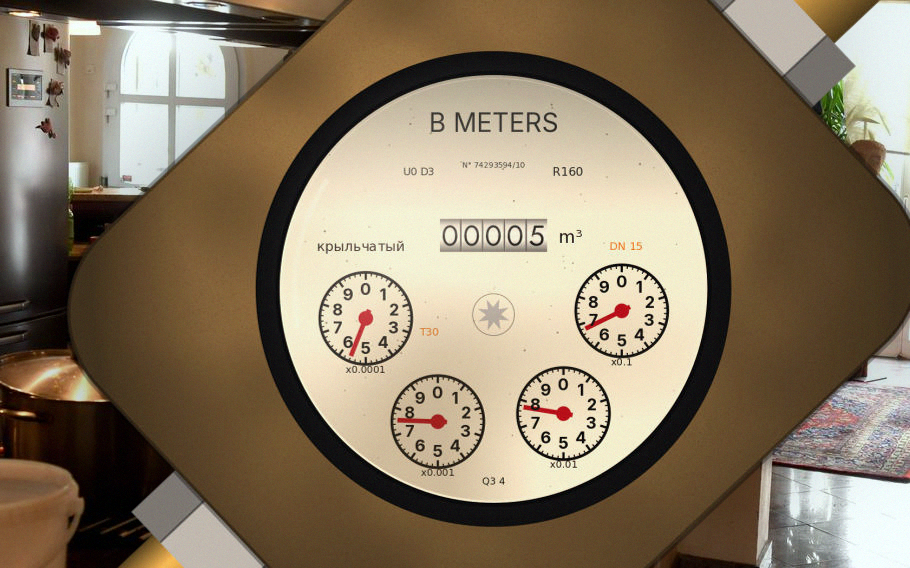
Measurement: 5.6775 m³
